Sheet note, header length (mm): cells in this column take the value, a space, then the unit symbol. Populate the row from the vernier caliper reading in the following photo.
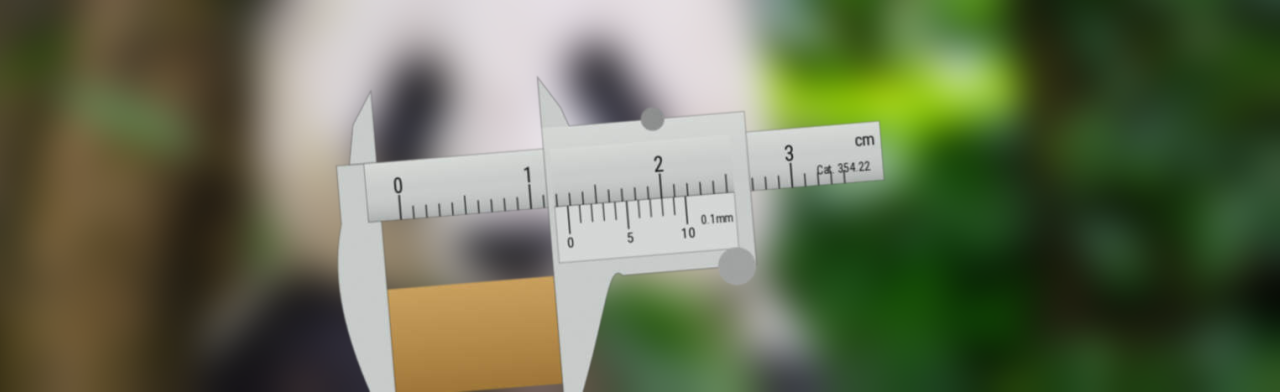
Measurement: 12.8 mm
